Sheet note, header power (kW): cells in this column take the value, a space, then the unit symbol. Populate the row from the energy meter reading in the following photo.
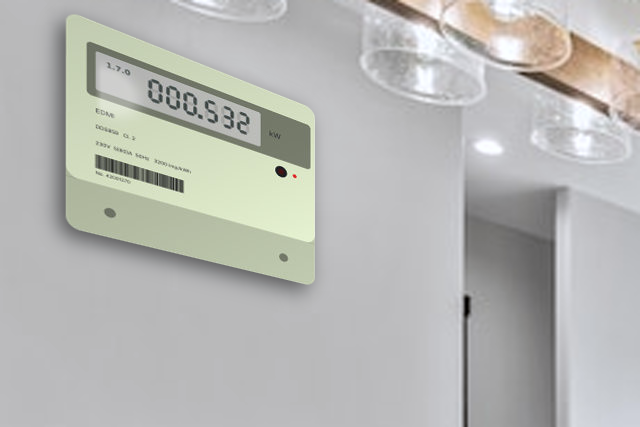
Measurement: 0.532 kW
